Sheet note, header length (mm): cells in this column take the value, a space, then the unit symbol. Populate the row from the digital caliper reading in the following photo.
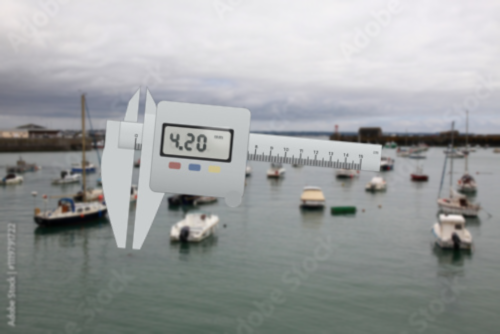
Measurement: 4.20 mm
